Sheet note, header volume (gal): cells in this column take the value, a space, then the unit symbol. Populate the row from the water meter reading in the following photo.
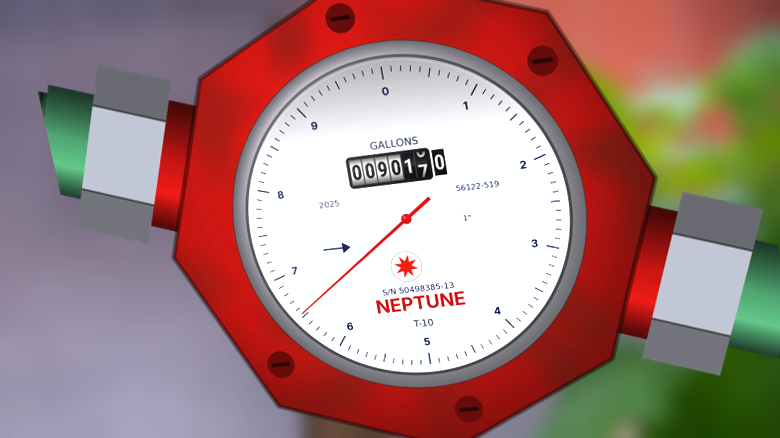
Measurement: 90166.5 gal
